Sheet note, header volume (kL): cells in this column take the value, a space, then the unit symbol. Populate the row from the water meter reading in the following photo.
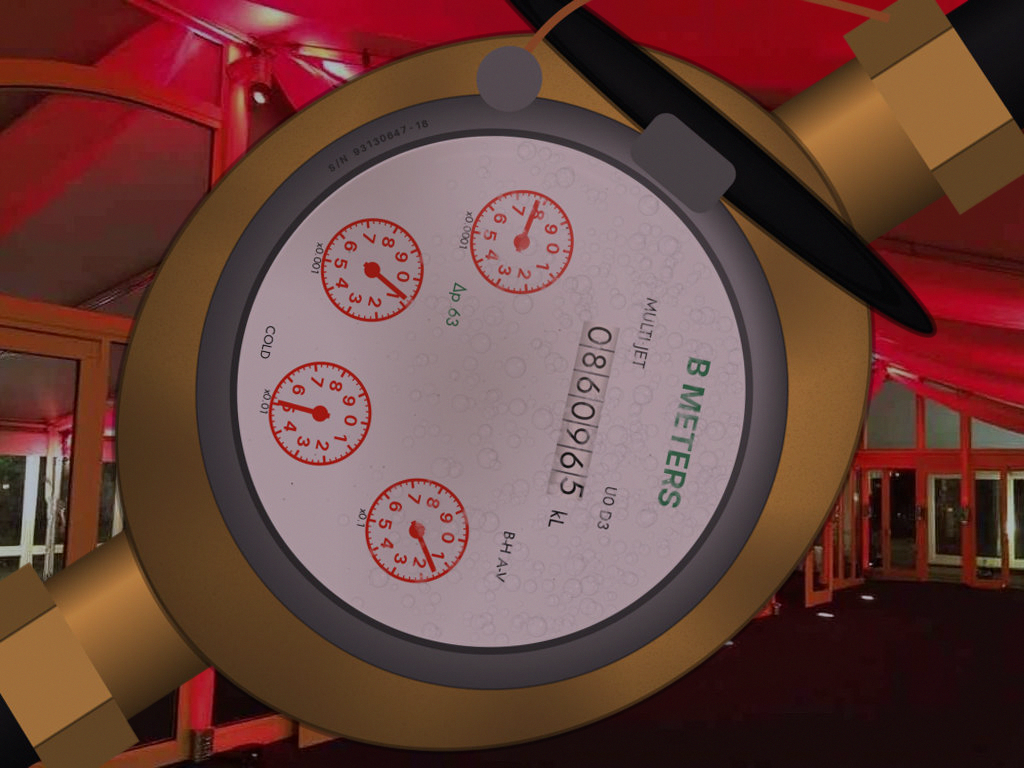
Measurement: 860965.1507 kL
